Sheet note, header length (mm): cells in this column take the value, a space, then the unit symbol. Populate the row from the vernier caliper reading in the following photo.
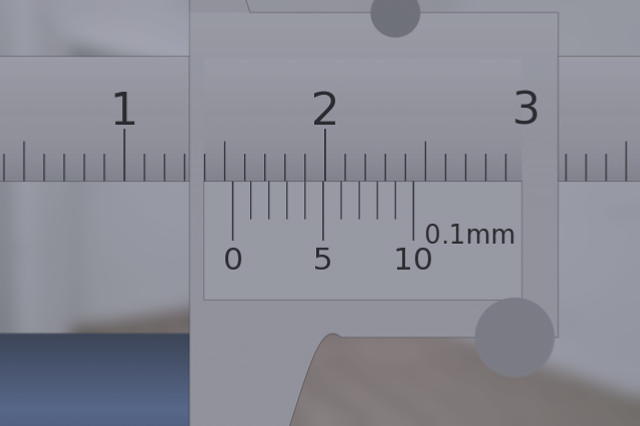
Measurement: 15.4 mm
